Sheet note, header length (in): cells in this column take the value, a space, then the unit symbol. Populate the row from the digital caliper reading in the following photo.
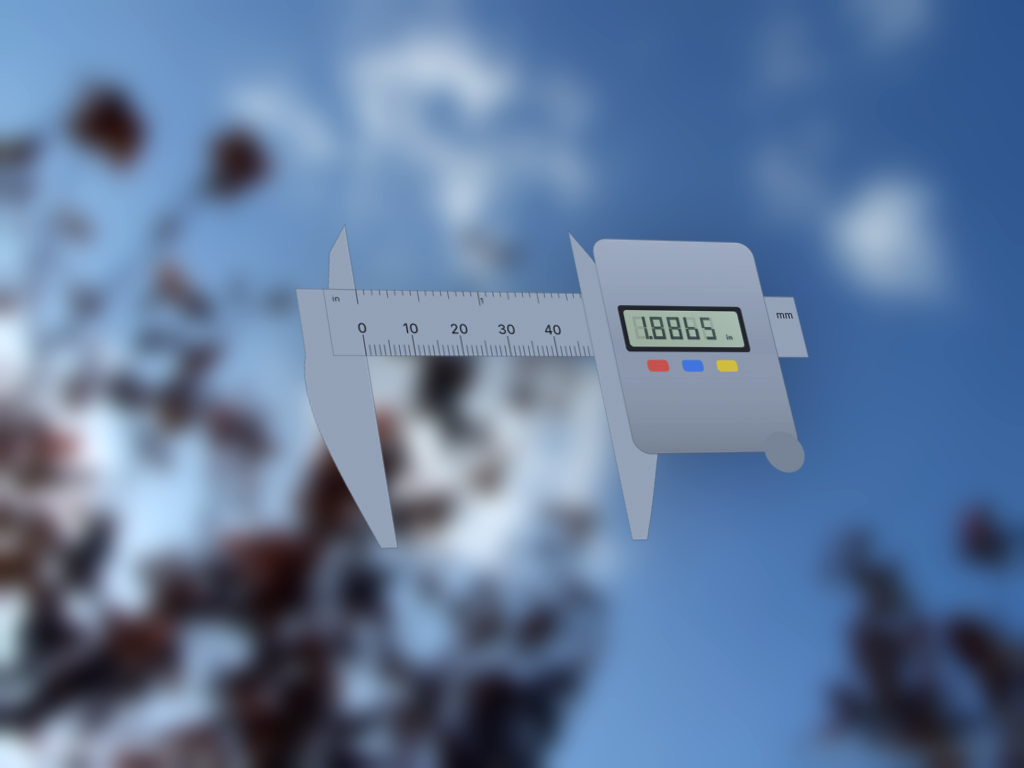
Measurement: 1.8865 in
